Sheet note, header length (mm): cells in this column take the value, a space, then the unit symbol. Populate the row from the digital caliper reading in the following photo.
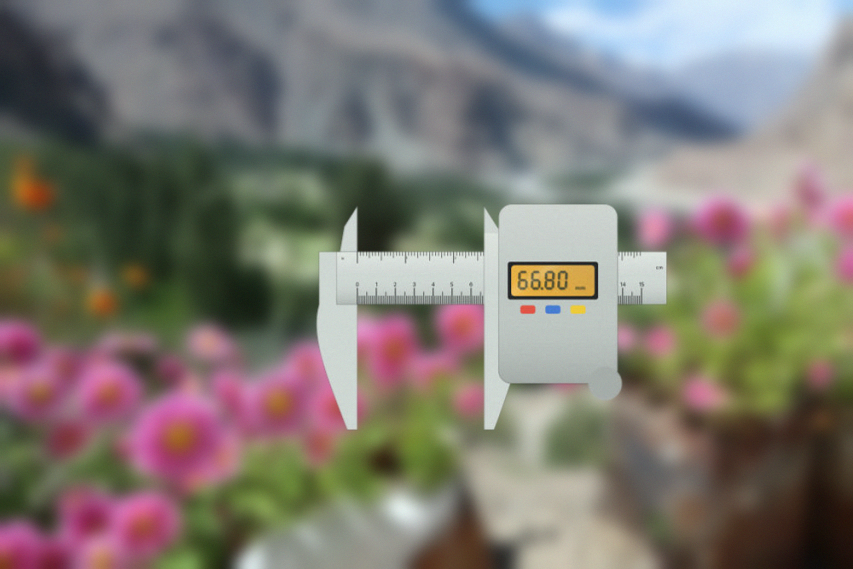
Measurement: 66.80 mm
